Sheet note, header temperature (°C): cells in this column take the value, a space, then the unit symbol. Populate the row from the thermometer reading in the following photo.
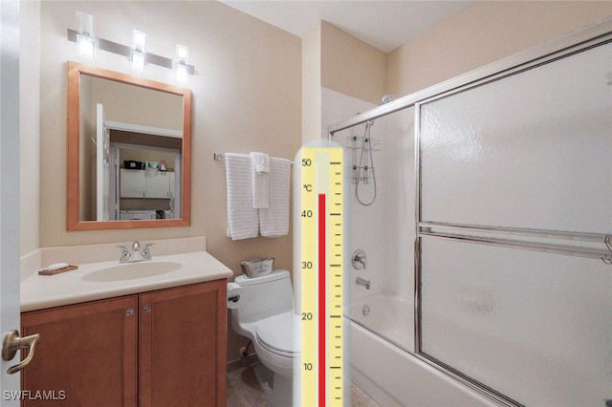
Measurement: 44 °C
